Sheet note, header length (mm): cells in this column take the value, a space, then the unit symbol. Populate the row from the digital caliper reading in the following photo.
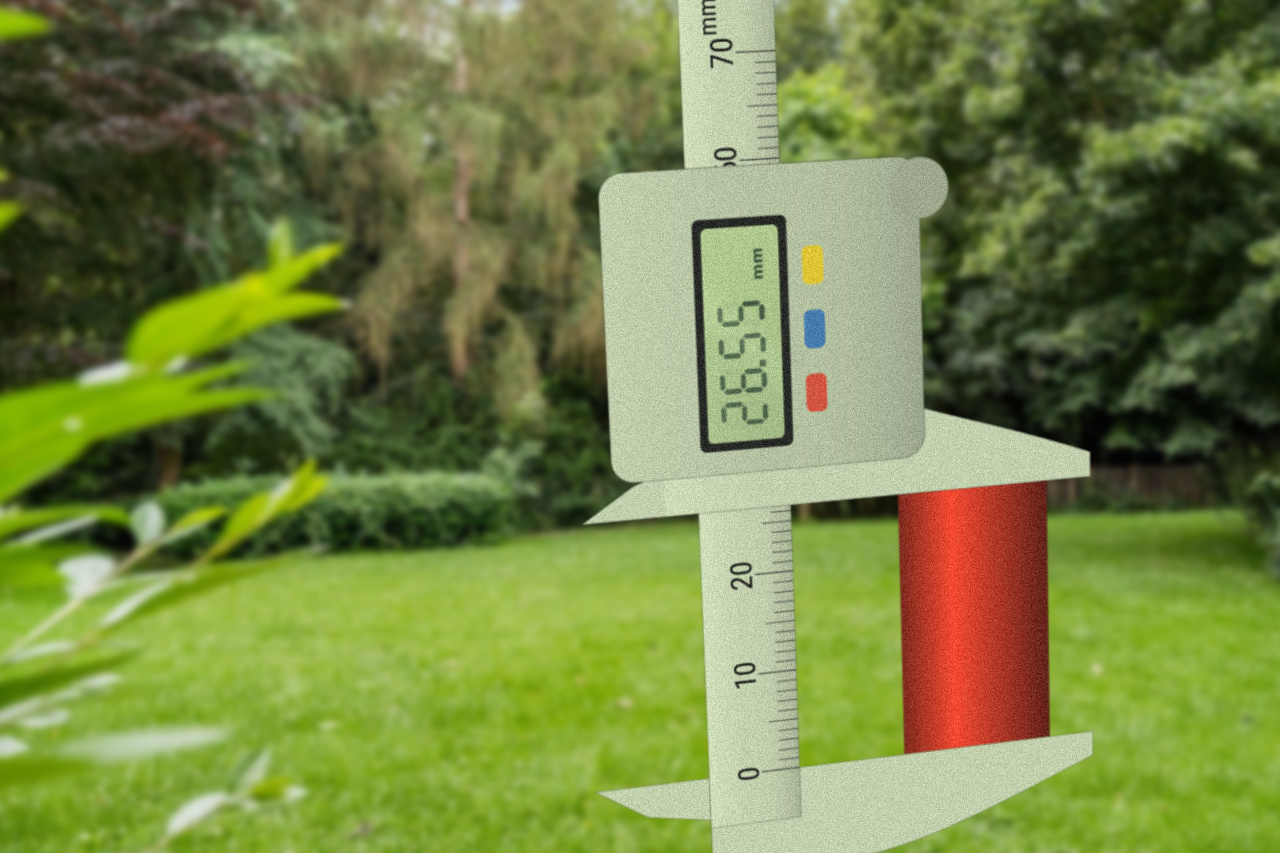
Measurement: 26.55 mm
